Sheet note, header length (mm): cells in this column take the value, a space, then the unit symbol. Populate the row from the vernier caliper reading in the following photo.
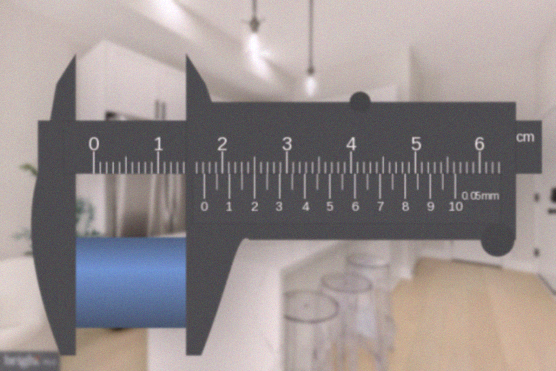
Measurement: 17.2 mm
